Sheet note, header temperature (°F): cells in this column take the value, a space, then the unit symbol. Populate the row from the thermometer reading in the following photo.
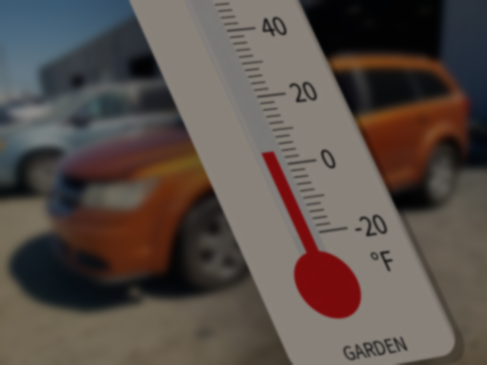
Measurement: 4 °F
